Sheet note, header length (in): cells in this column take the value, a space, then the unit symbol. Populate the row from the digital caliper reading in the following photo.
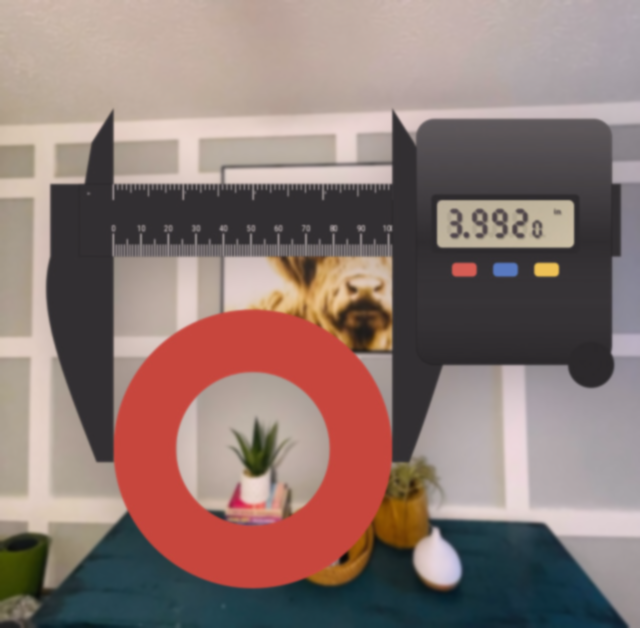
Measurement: 3.9920 in
